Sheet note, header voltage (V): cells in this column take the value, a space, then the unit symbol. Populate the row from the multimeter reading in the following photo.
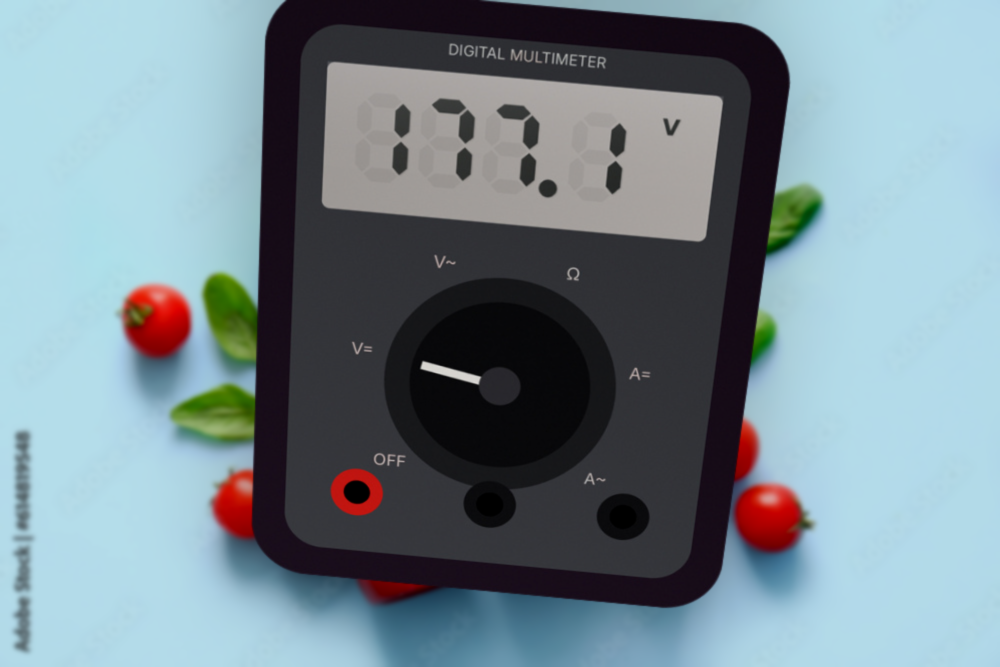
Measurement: 177.1 V
